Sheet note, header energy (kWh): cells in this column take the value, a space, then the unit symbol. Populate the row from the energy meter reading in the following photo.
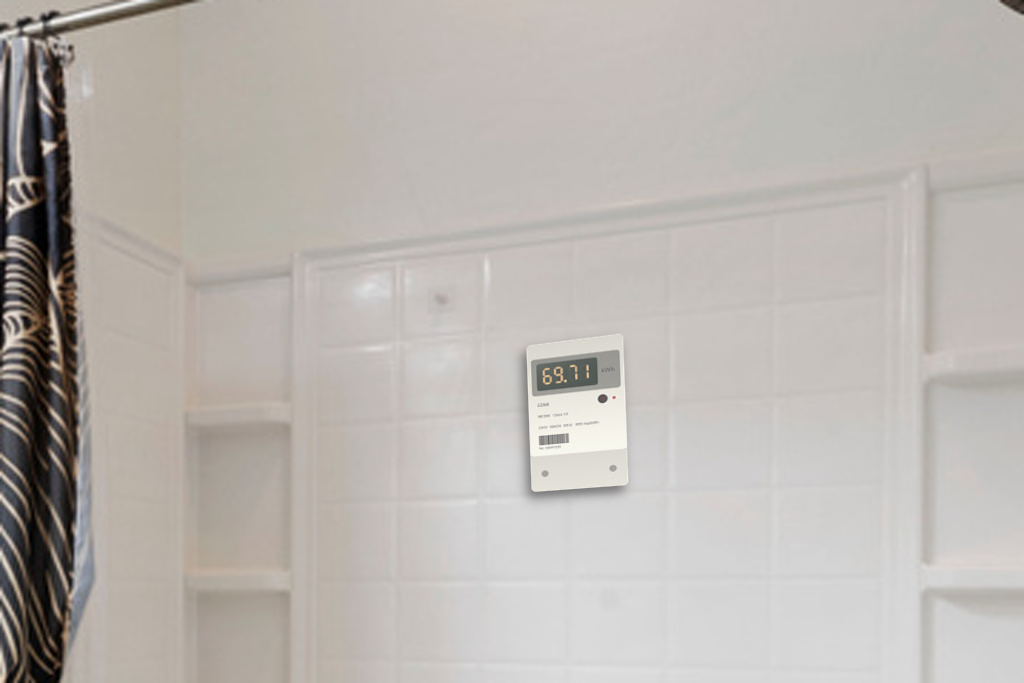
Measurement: 69.71 kWh
